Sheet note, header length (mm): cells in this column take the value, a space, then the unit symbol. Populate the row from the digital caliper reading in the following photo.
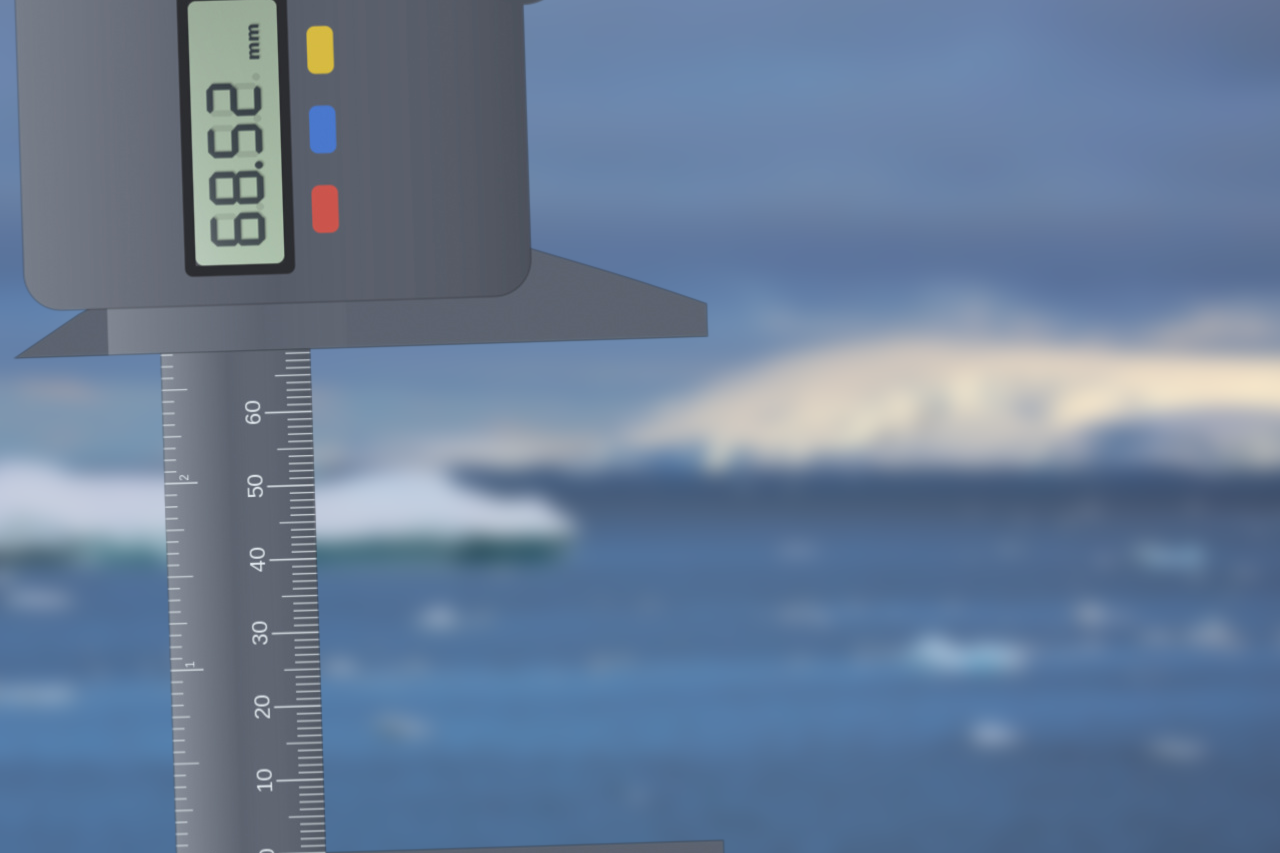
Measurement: 68.52 mm
